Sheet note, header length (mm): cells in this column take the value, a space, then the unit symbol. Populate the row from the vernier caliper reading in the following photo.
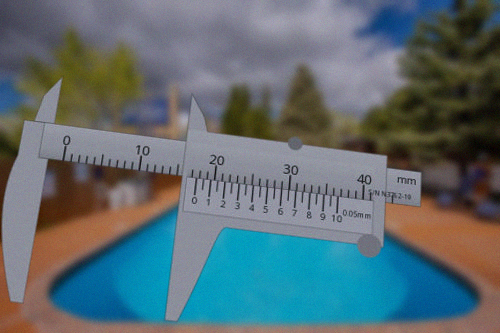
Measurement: 17.6 mm
